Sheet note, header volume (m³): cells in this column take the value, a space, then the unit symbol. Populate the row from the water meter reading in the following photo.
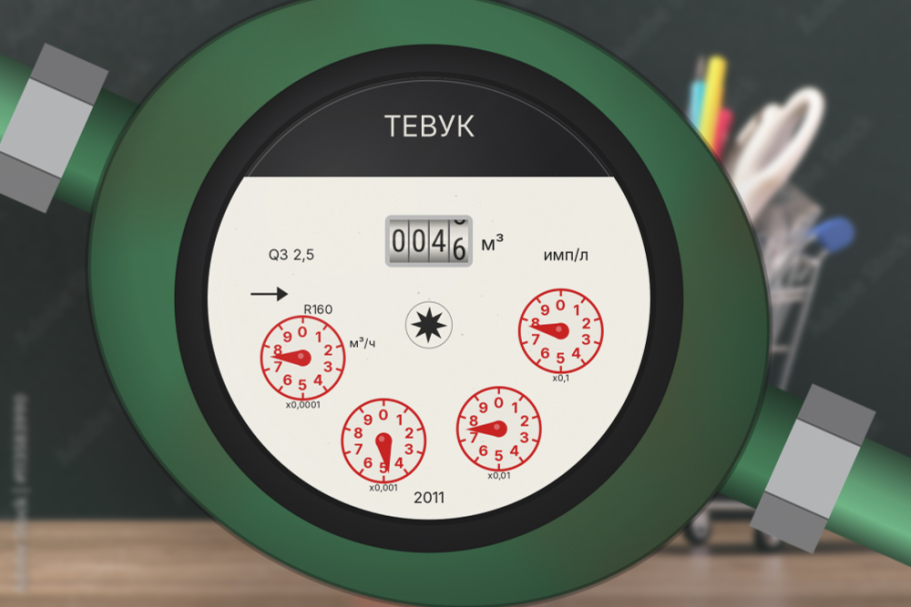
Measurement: 45.7747 m³
